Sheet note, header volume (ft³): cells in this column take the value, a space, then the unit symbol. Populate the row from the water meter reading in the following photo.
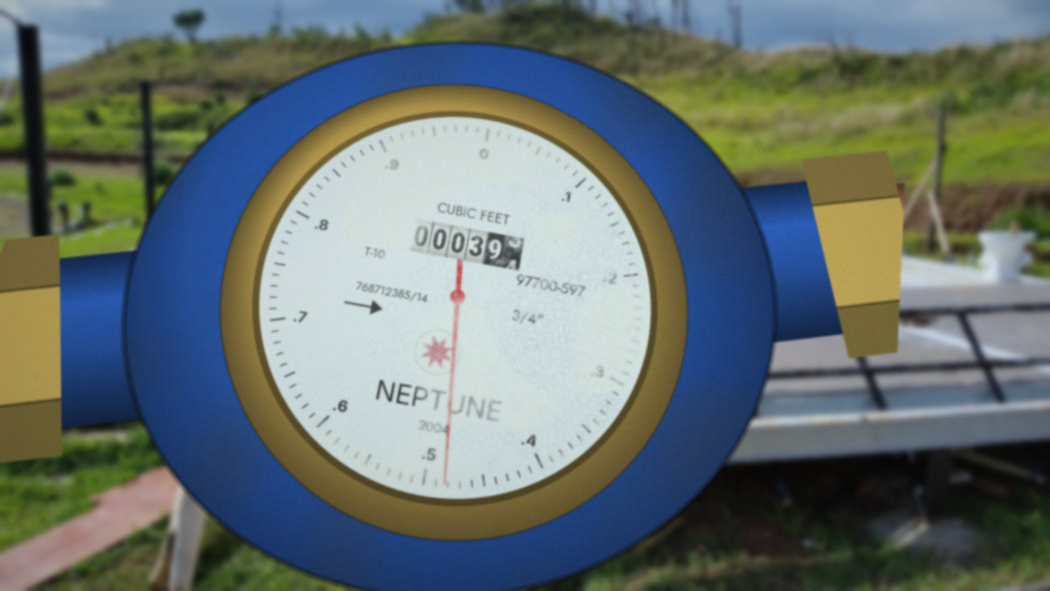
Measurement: 393.48 ft³
